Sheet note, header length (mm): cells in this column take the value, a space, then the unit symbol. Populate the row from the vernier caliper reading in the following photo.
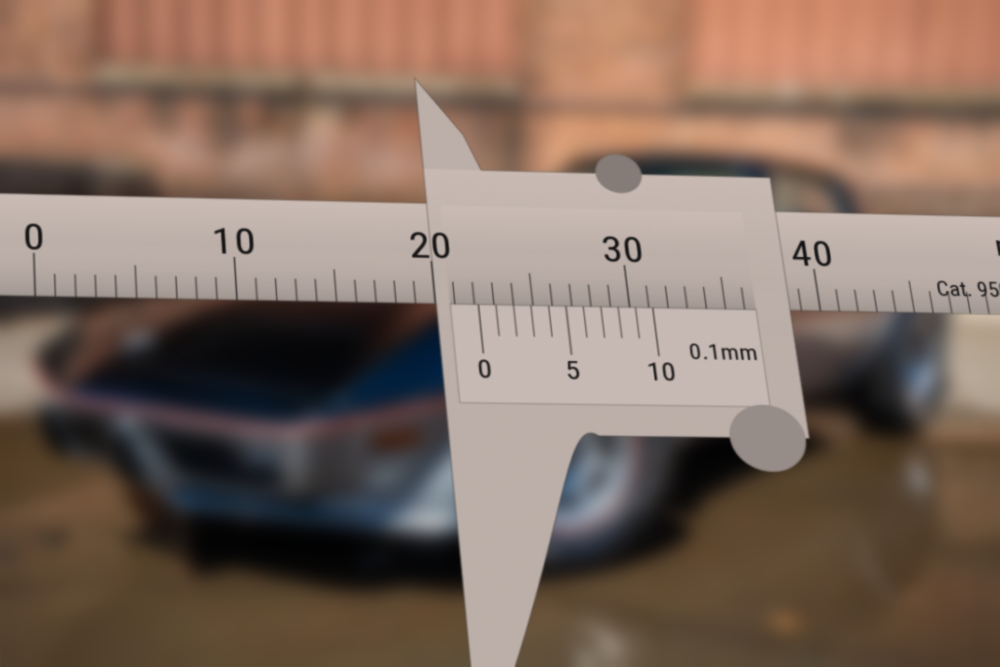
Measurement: 22.2 mm
